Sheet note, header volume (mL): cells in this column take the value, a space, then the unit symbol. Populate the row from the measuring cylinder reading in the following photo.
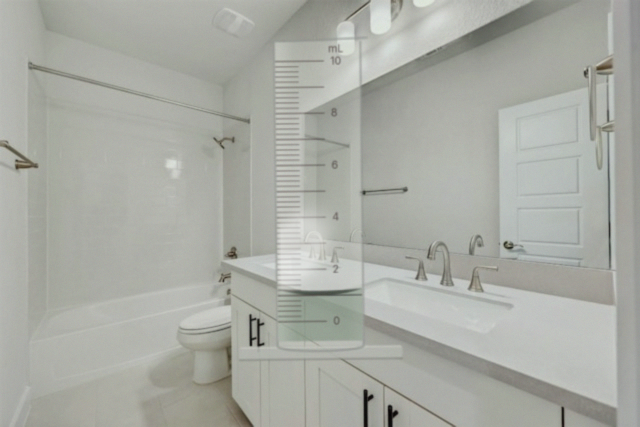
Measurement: 1 mL
